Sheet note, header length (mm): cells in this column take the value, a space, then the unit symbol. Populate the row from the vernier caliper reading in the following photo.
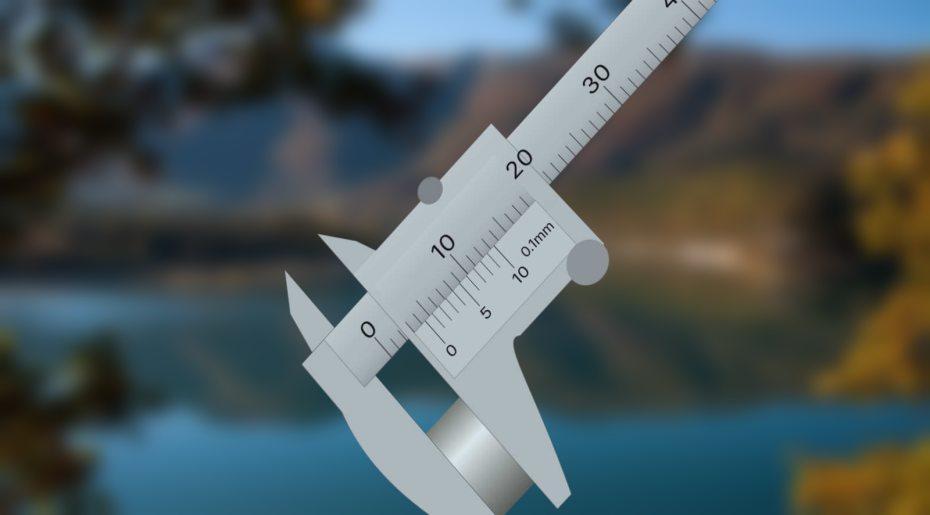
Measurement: 4.4 mm
